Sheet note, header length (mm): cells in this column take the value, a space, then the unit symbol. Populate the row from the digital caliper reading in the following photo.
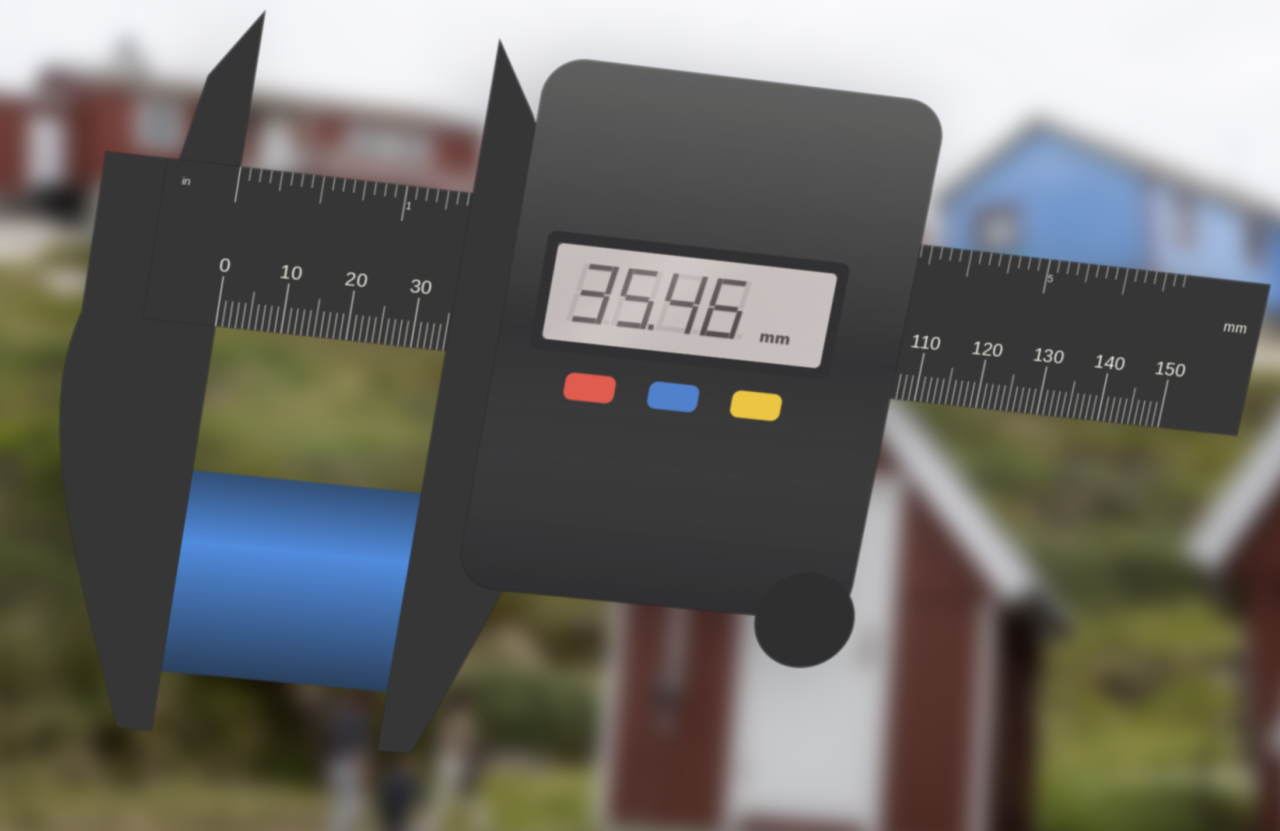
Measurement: 35.46 mm
